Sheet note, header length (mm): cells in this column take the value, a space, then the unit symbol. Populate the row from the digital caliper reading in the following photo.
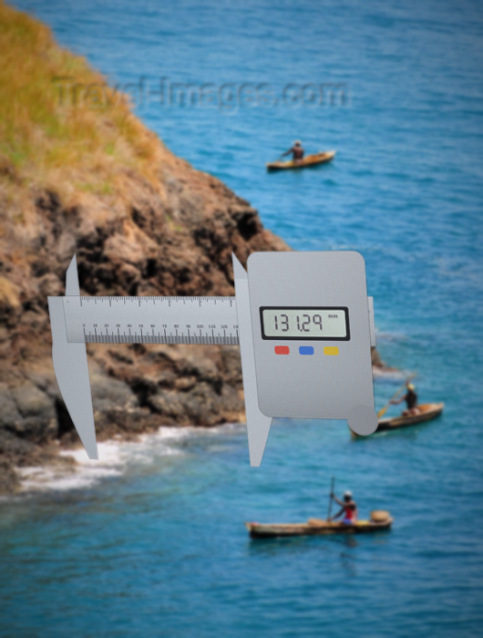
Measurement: 131.29 mm
